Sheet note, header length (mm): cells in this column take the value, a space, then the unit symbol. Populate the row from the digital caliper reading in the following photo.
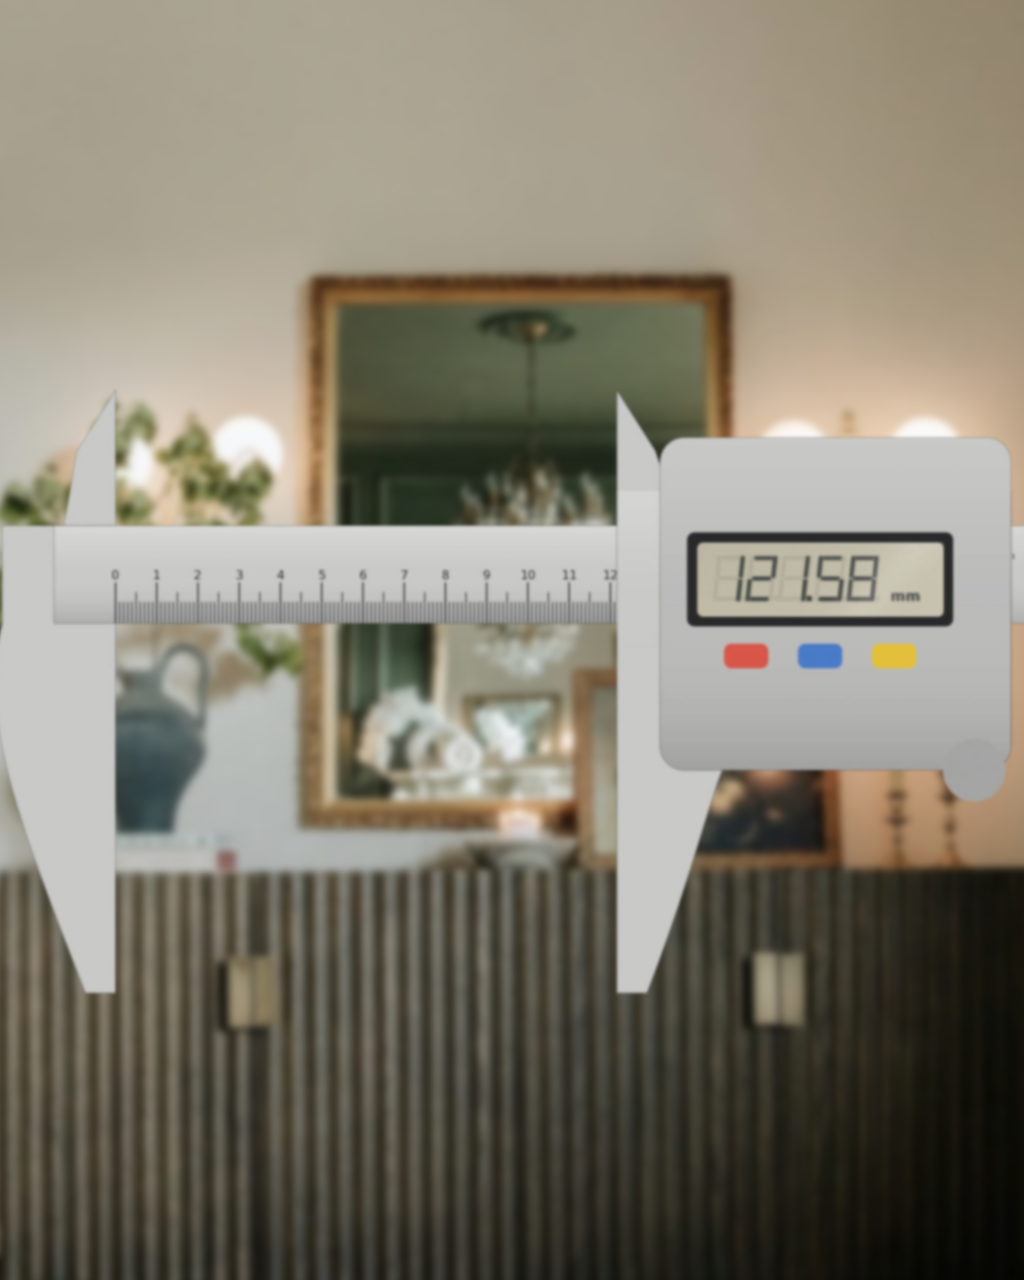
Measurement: 121.58 mm
